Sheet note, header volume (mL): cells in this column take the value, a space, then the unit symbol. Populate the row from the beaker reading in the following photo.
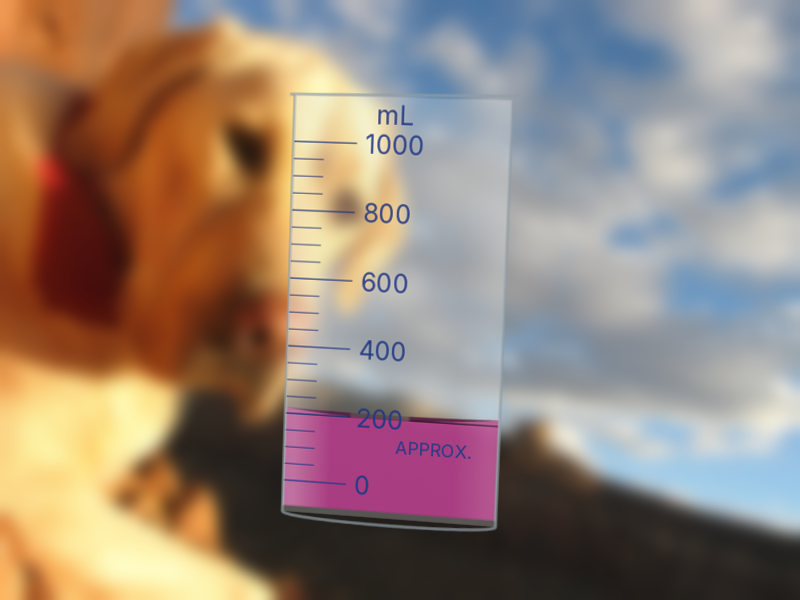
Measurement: 200 mL
